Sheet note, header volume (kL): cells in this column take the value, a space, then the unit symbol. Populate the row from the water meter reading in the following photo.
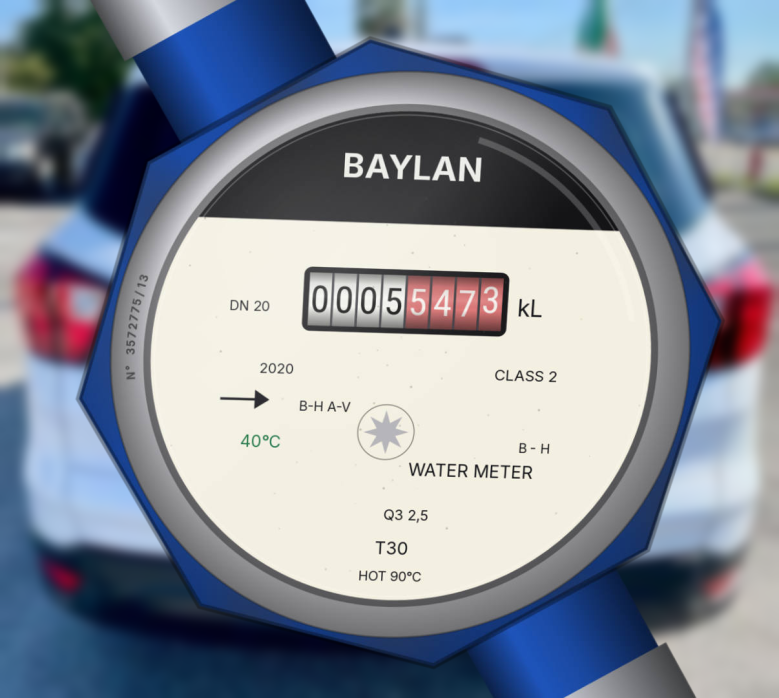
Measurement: 5.5473 kL
